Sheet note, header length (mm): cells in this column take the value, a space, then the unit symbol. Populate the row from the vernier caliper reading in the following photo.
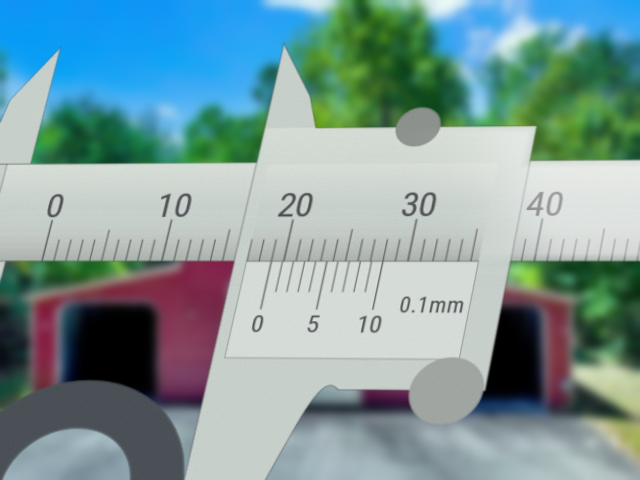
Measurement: 19.0 mm
